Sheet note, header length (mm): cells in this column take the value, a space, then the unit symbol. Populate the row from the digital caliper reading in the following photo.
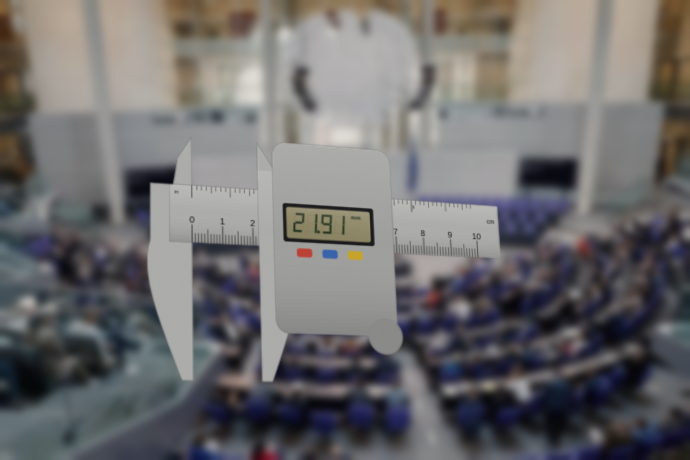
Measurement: 21.91 mm
